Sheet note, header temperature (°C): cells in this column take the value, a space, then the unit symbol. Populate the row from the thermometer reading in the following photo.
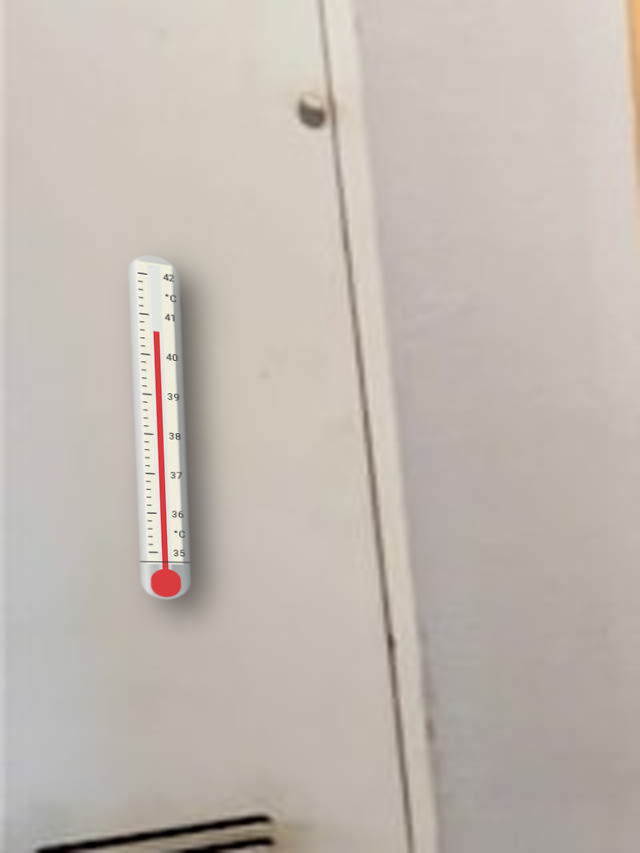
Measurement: 40.6 °C
